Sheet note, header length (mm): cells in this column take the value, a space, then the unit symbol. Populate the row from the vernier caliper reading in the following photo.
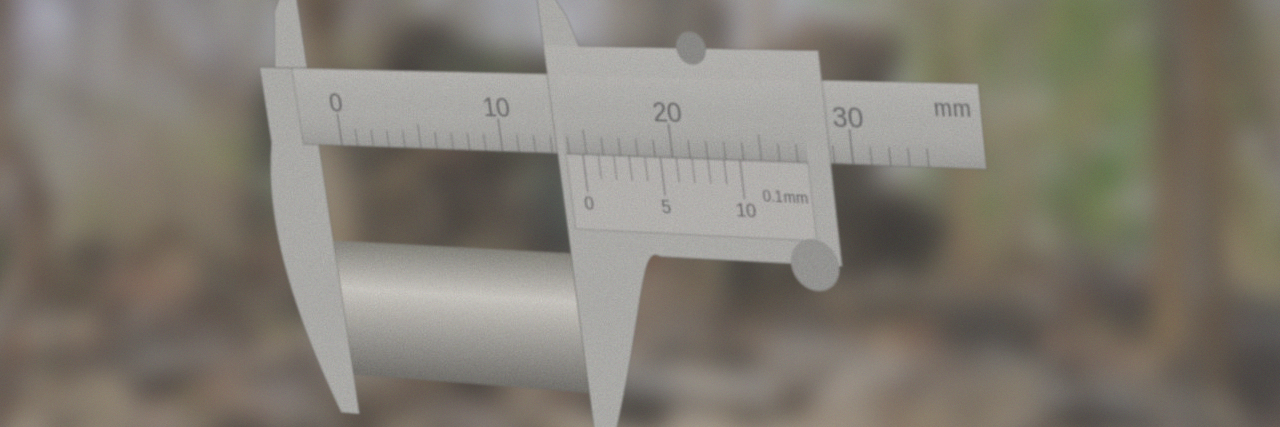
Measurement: 14.8 mm
